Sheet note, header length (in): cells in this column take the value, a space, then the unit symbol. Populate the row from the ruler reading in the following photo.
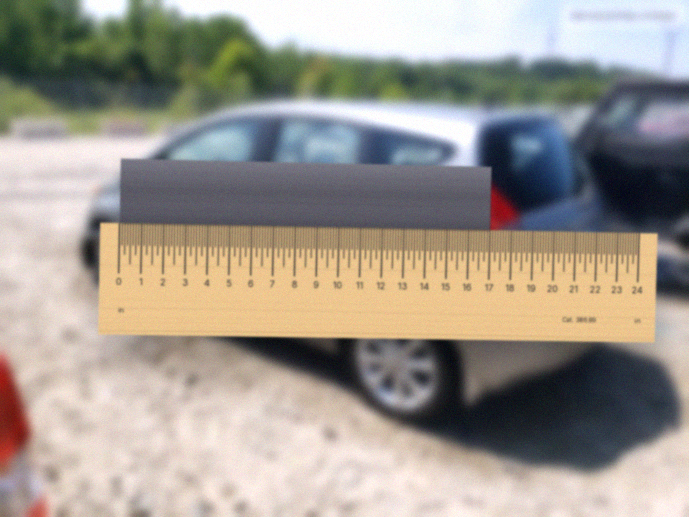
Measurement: 17 in
